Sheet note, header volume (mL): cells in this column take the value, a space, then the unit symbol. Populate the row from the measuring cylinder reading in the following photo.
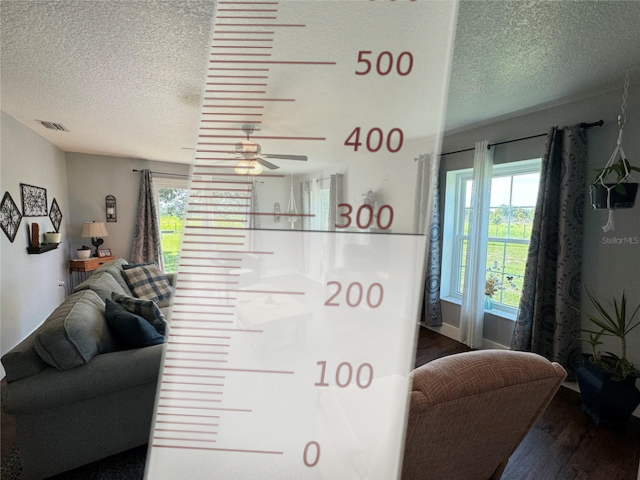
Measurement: 280 mL
